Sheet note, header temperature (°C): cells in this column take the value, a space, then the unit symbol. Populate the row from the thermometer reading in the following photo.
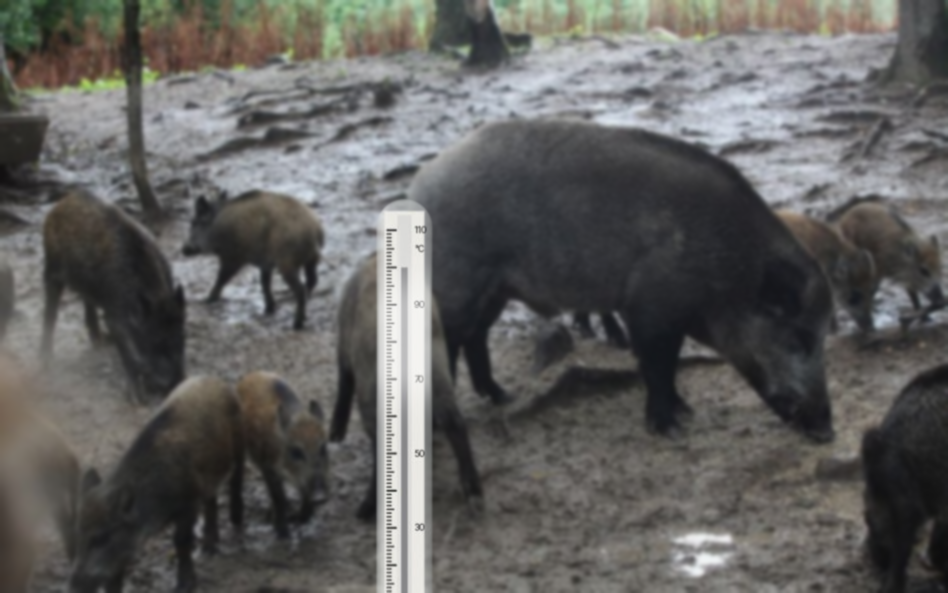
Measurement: 100 °C
